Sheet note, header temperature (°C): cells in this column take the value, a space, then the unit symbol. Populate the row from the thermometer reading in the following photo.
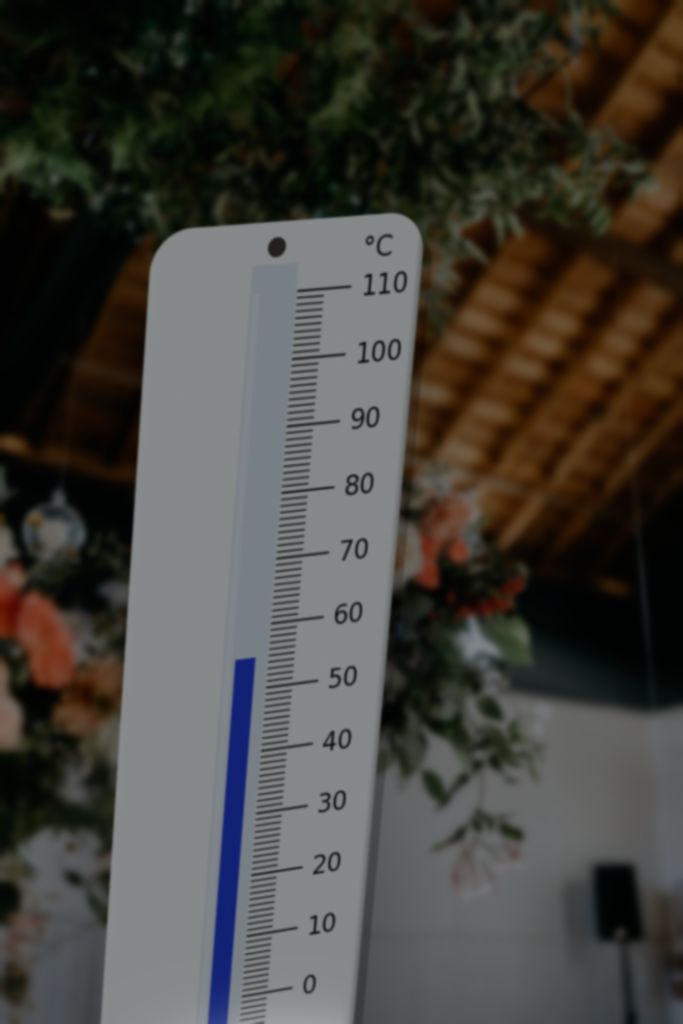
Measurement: 55 °C
